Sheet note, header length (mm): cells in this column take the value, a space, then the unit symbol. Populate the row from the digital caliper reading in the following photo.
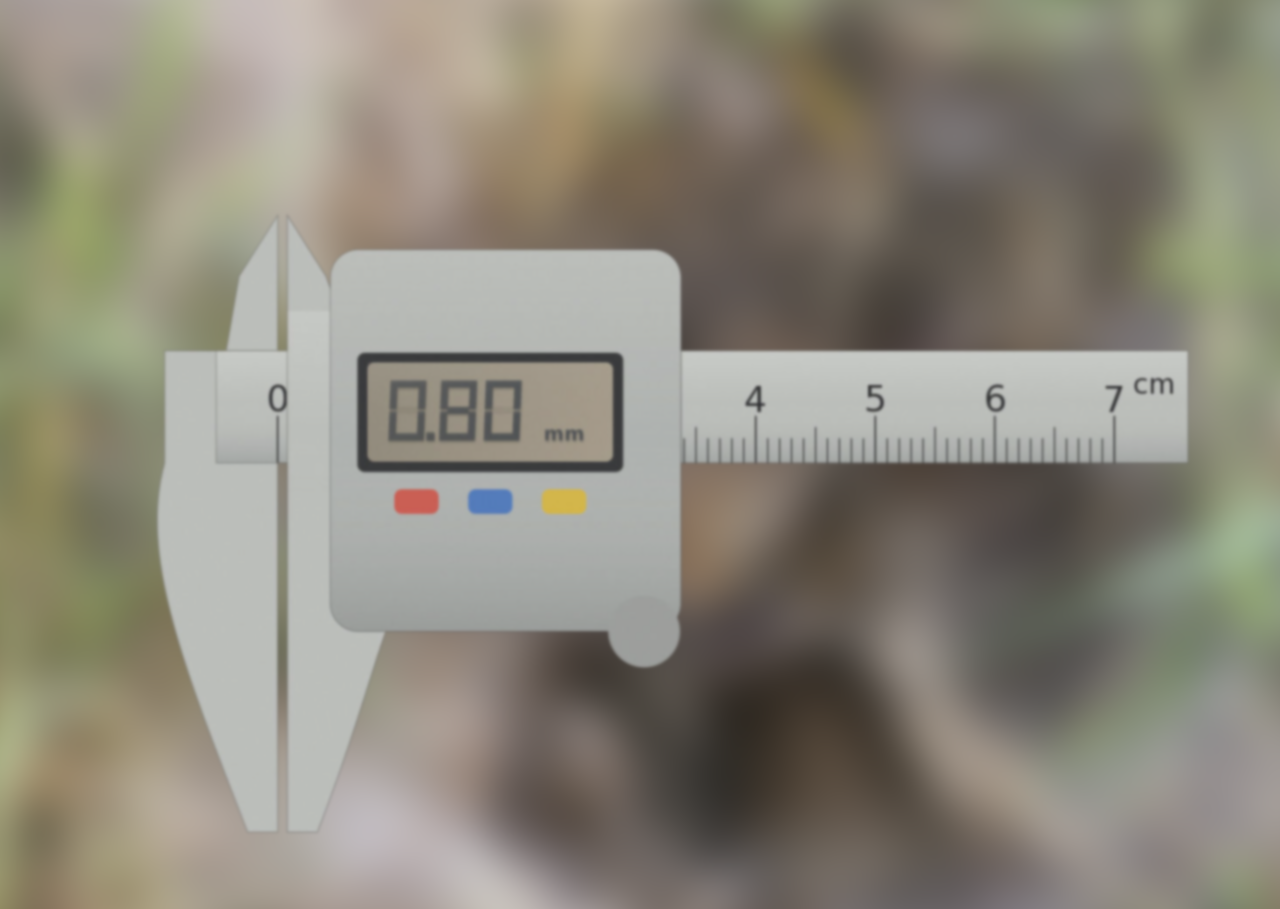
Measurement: 0.80 mm
